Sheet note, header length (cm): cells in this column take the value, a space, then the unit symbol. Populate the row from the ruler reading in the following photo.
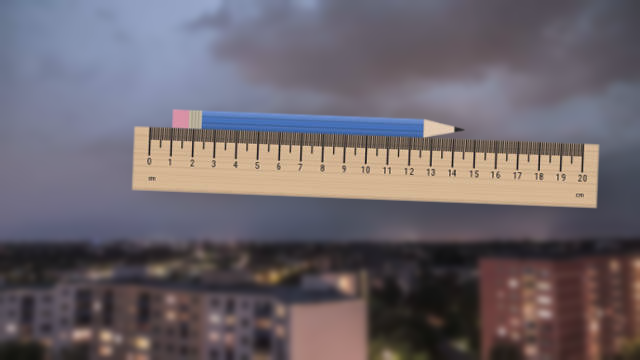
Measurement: 13.5 cm
